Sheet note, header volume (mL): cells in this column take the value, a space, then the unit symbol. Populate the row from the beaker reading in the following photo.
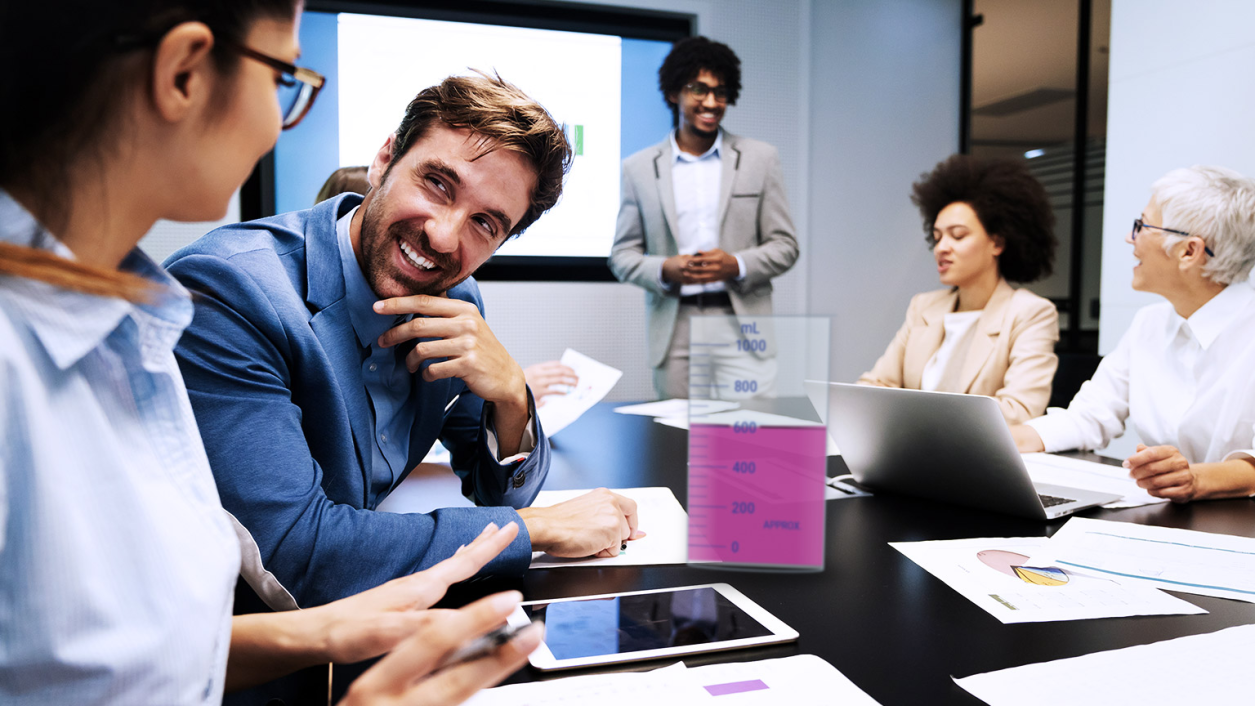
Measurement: 600 mL
